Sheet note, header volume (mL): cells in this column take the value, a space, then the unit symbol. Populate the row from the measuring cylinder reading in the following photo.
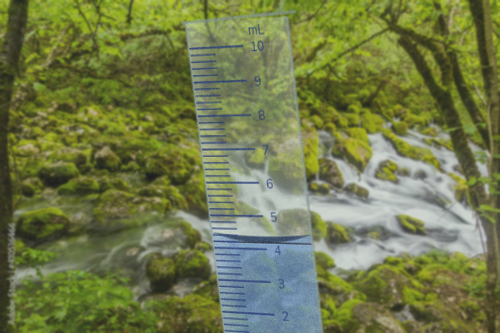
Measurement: 4.2 mL
